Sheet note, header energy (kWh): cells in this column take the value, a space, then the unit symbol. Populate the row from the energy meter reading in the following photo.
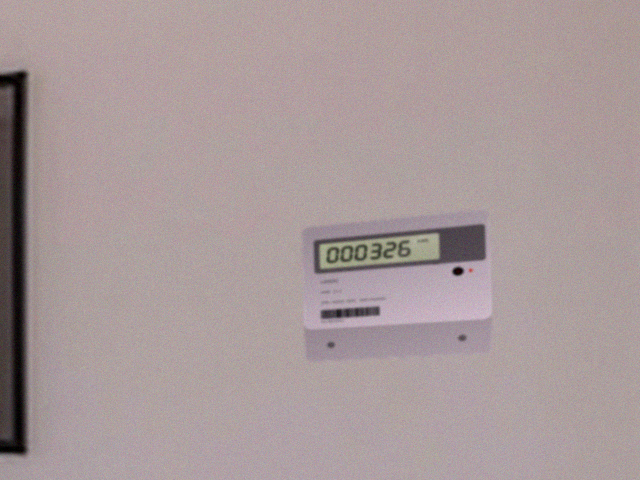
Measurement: 326 kWh
